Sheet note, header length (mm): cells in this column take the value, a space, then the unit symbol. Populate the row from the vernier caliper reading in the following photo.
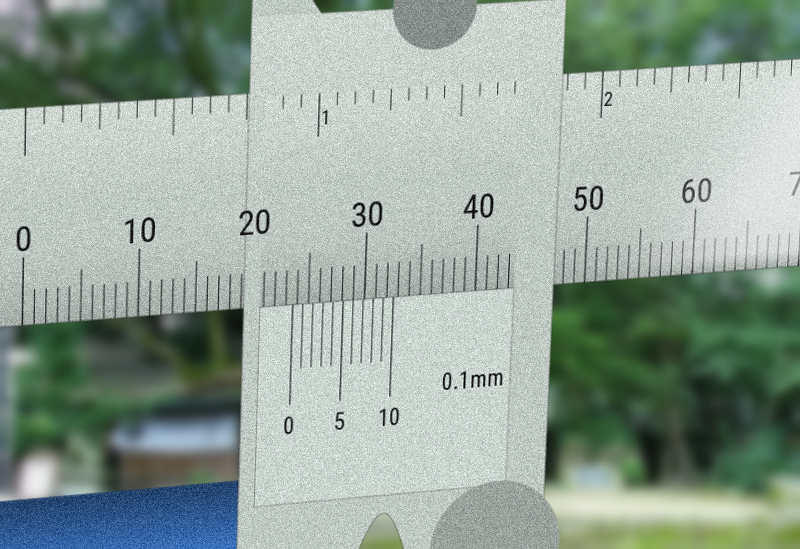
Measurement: 23.6 mm
